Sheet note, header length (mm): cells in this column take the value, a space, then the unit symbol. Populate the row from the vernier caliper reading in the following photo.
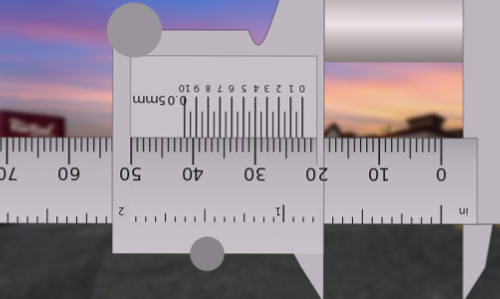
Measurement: 22.4 mm
